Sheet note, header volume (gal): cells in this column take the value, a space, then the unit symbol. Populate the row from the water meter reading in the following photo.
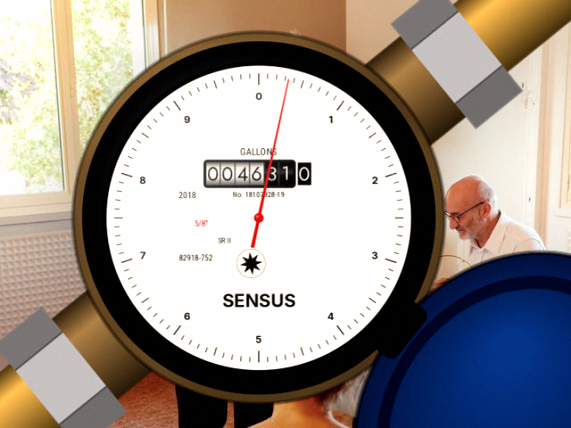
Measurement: 46310.3 gal
